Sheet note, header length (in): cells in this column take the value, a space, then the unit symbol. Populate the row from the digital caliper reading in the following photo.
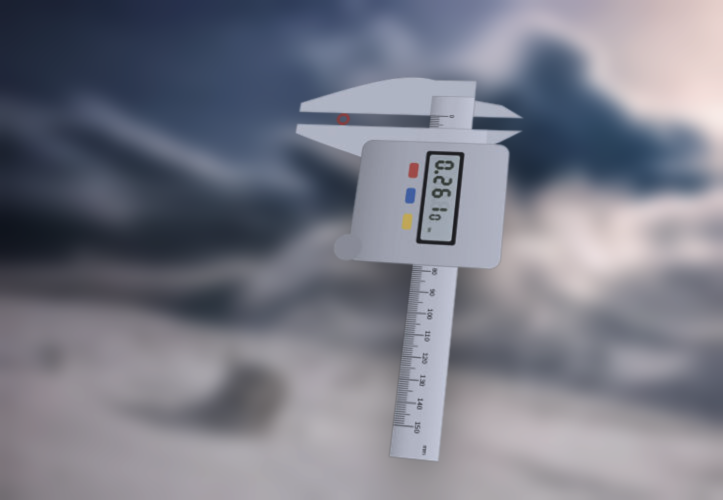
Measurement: 0.2610 in
